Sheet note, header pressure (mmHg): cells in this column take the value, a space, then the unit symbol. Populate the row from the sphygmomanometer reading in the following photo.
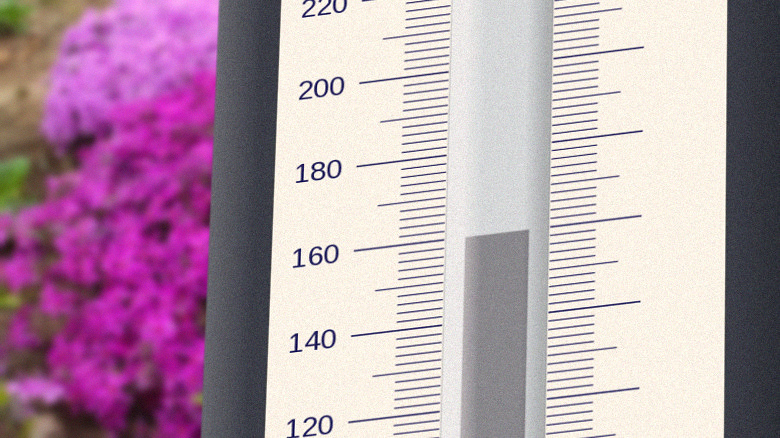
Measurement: 160 mmHg
